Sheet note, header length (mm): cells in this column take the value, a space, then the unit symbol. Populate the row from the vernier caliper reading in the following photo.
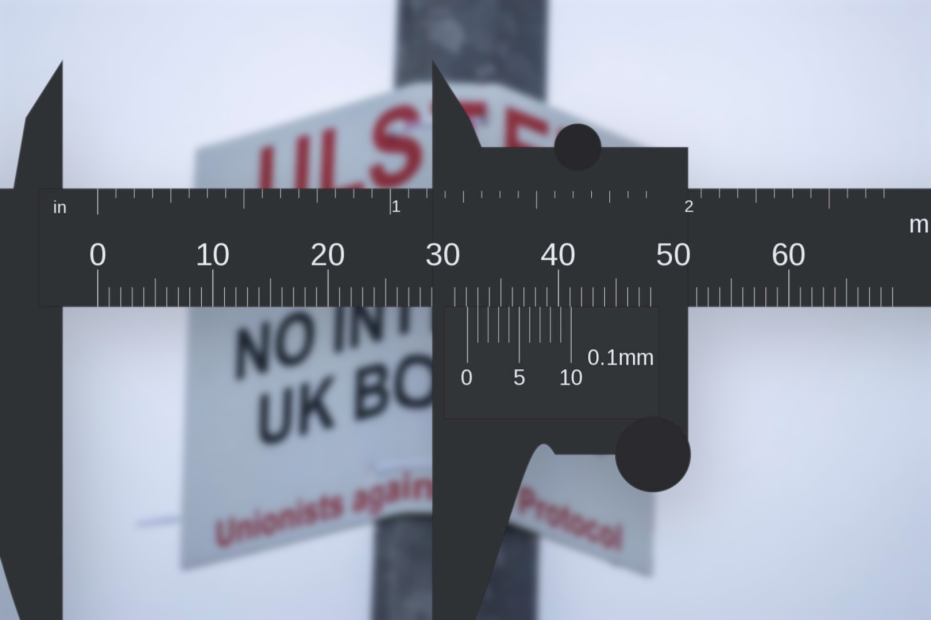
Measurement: 32.1 mm
